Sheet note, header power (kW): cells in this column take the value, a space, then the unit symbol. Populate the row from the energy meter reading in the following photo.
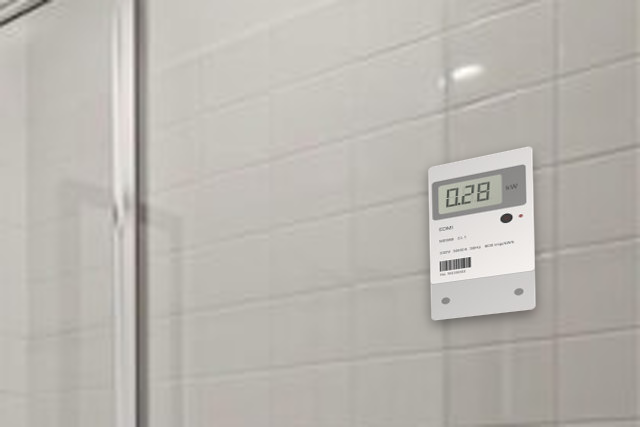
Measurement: 0.28 kW
